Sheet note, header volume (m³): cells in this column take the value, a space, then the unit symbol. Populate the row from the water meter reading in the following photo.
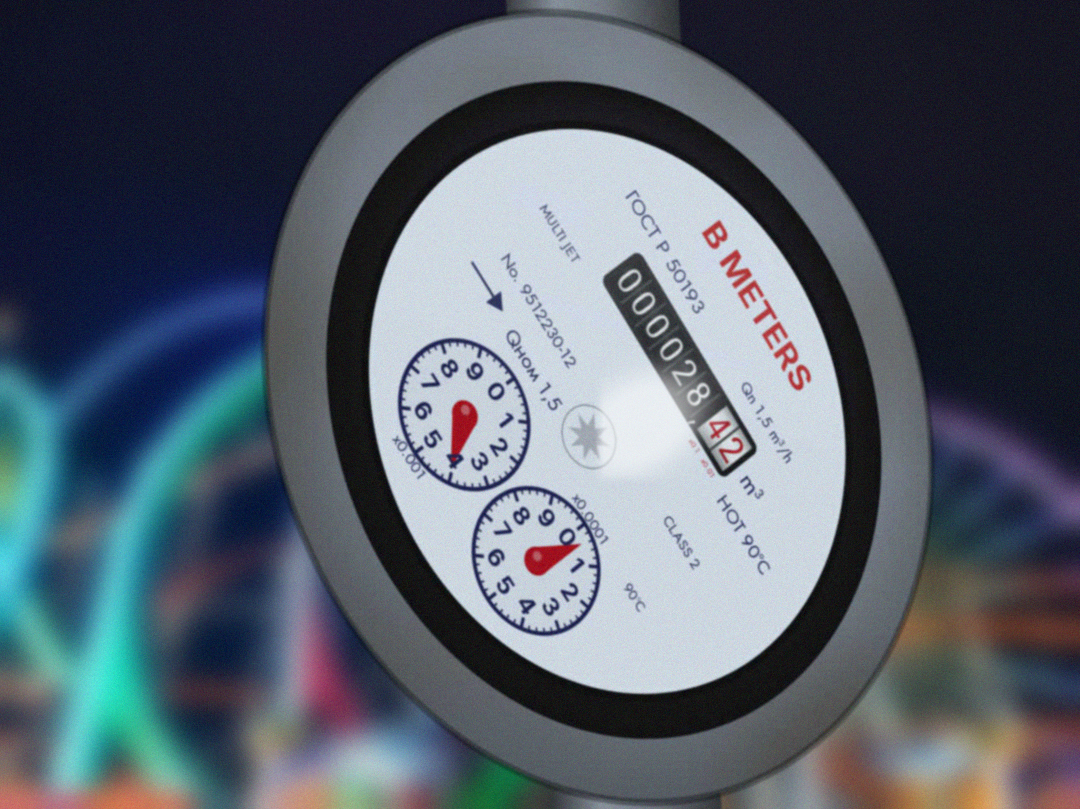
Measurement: 28.4240 m³
